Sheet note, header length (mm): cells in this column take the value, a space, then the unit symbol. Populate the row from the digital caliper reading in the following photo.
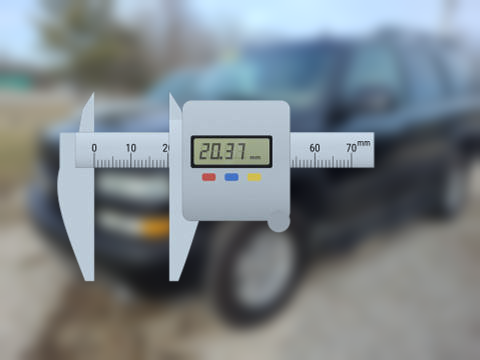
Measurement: 20.37 mm
